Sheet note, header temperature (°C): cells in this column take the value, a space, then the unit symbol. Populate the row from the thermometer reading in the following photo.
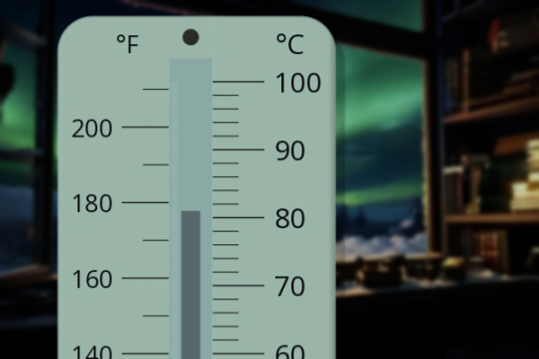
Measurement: 81 °C
